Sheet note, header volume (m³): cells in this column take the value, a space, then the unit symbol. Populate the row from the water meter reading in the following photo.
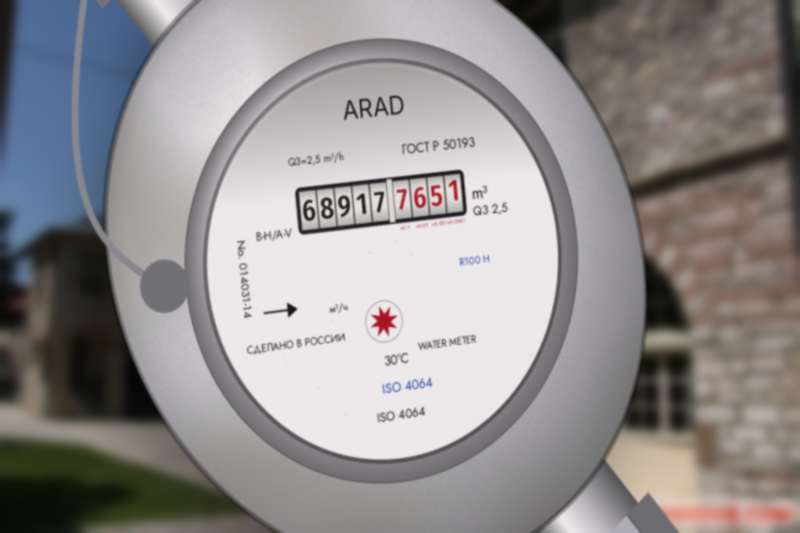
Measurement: 68917.7651 m³
